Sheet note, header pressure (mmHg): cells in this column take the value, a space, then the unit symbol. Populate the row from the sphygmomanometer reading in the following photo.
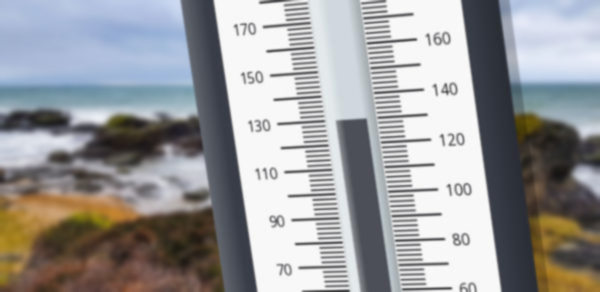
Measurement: 130 mmHg
